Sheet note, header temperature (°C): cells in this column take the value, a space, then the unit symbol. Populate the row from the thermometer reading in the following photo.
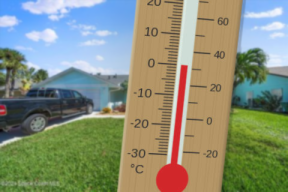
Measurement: 0 °C
